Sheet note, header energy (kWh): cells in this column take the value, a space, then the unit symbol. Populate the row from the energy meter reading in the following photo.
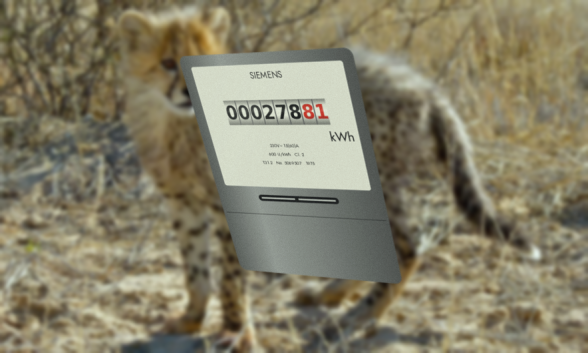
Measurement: 278.81 kWh
